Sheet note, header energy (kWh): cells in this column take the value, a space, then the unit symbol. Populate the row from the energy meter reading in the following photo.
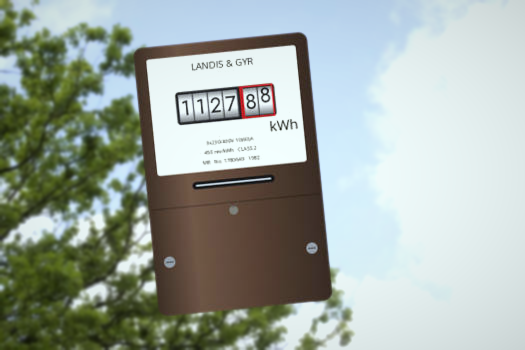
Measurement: 1127.88 kWh
